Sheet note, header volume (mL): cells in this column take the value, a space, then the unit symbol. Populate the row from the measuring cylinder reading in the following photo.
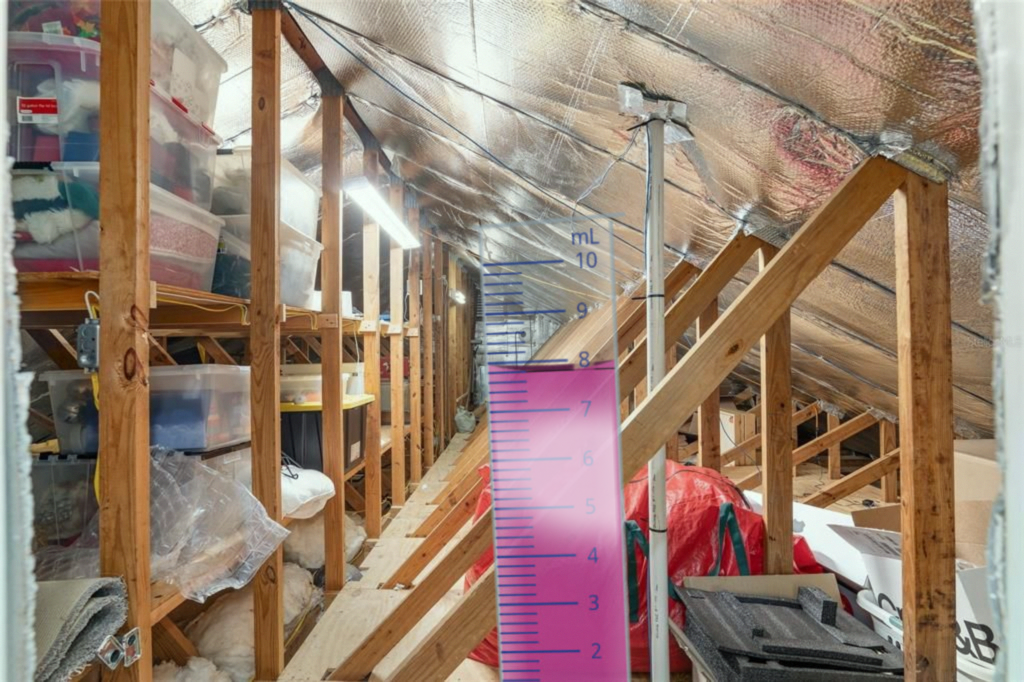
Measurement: 7.8 mL
